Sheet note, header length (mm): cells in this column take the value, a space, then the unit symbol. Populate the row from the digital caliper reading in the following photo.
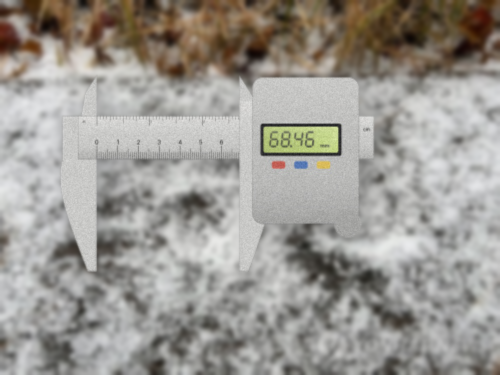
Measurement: 68.46 mm
